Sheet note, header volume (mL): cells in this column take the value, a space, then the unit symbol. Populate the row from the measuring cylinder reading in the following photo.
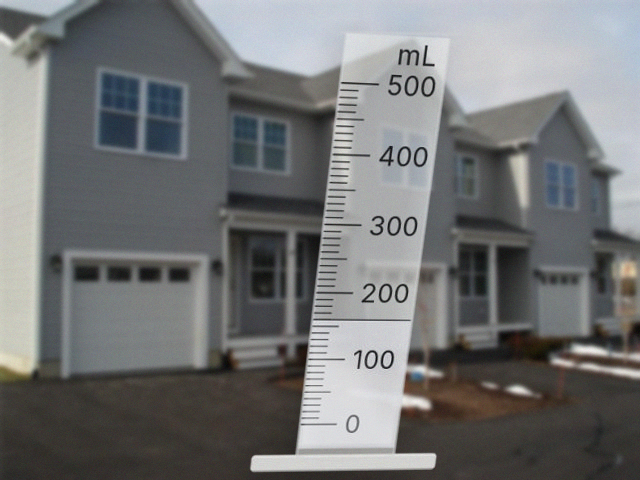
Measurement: 160 mL
